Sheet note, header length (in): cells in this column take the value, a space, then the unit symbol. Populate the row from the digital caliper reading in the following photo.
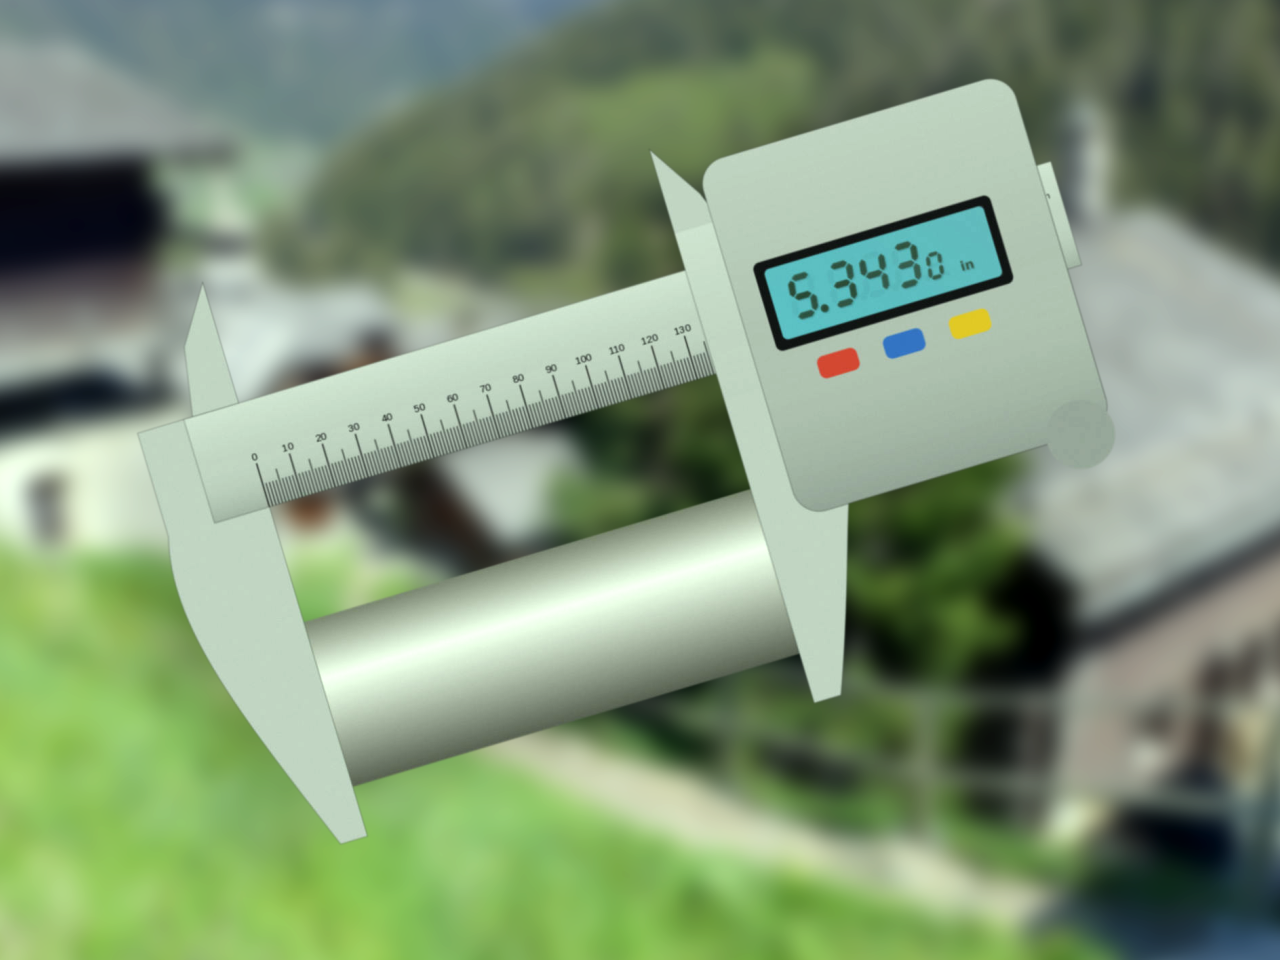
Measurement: 5.3430 in
